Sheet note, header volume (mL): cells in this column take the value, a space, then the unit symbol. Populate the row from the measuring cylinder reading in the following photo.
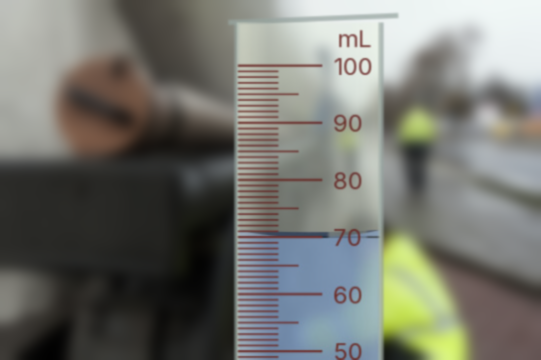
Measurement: 70 mL
